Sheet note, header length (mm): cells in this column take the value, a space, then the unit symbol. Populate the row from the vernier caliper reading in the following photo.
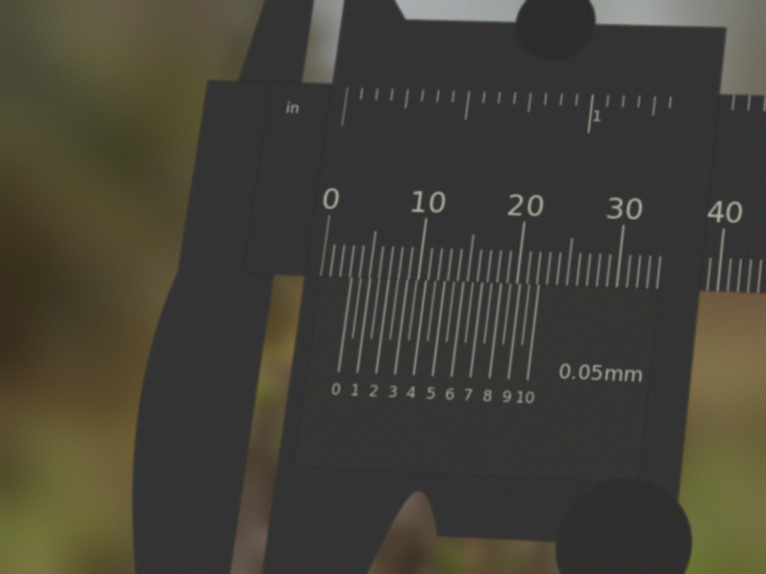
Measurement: 3.2 mm
